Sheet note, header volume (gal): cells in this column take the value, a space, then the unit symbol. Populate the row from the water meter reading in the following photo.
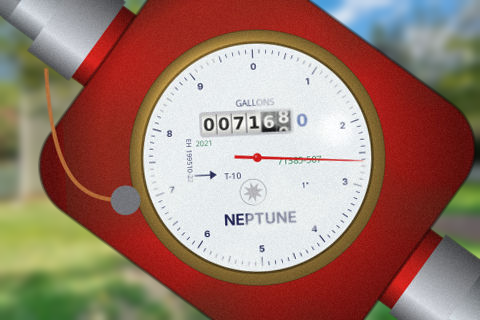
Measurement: 71682.6 gal
